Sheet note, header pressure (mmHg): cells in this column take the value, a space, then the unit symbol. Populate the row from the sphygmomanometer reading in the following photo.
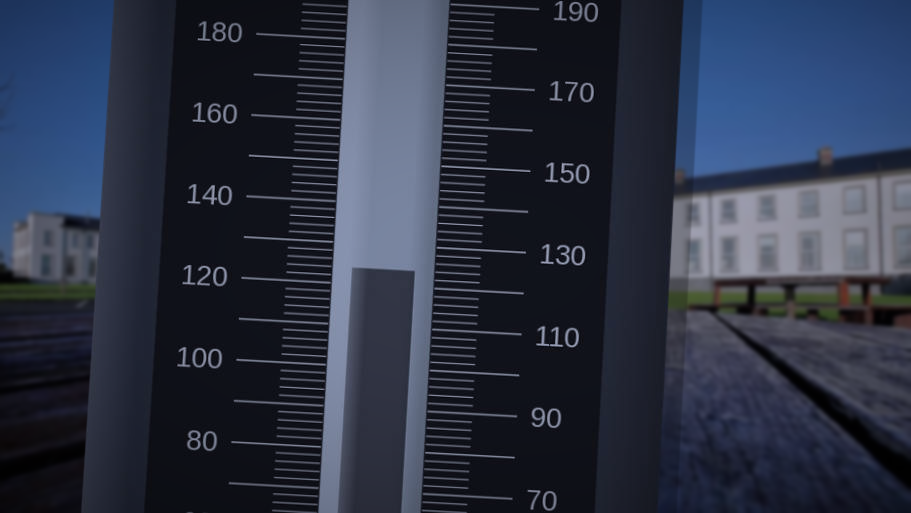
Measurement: 124 mmHg
